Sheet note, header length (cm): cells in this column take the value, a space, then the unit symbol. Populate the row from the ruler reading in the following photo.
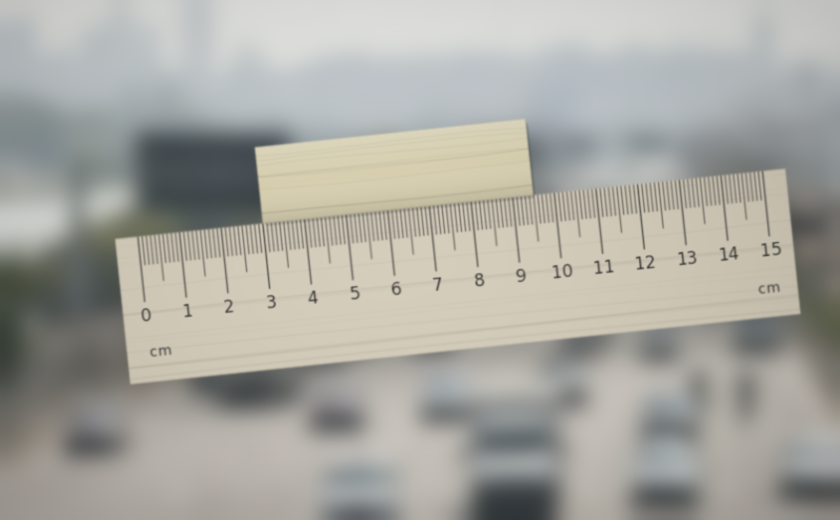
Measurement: 6.5 cm
